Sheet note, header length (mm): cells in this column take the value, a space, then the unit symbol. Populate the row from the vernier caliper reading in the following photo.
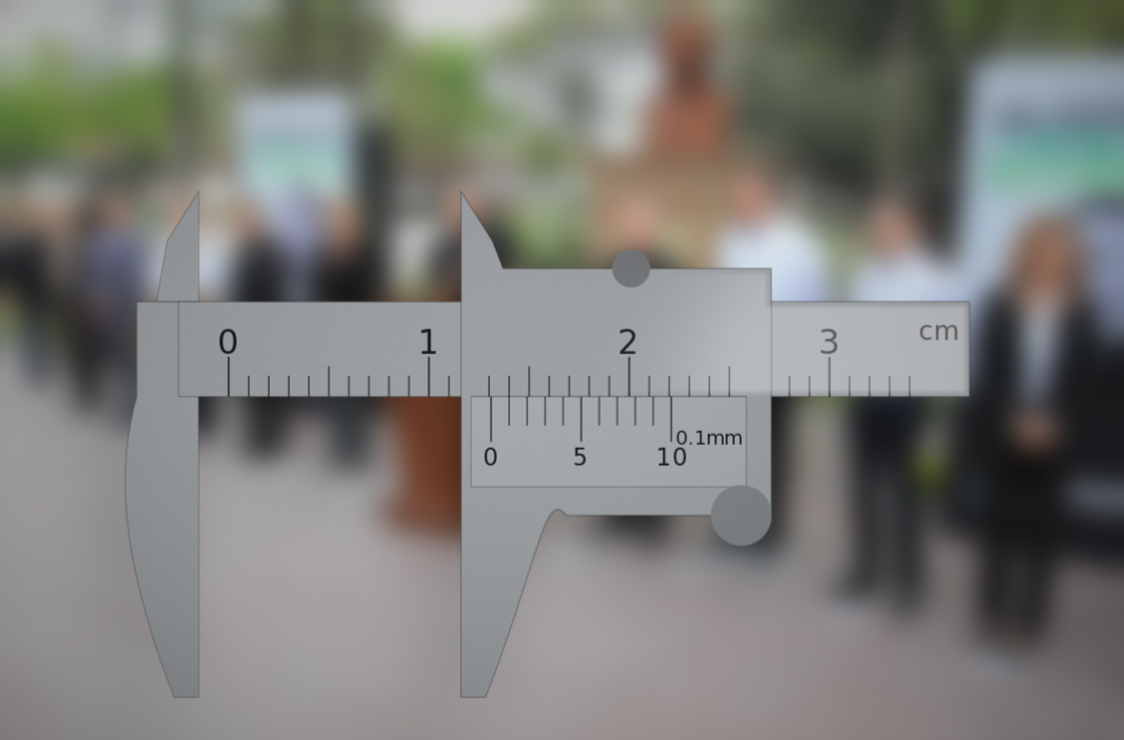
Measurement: 13.1 mm
